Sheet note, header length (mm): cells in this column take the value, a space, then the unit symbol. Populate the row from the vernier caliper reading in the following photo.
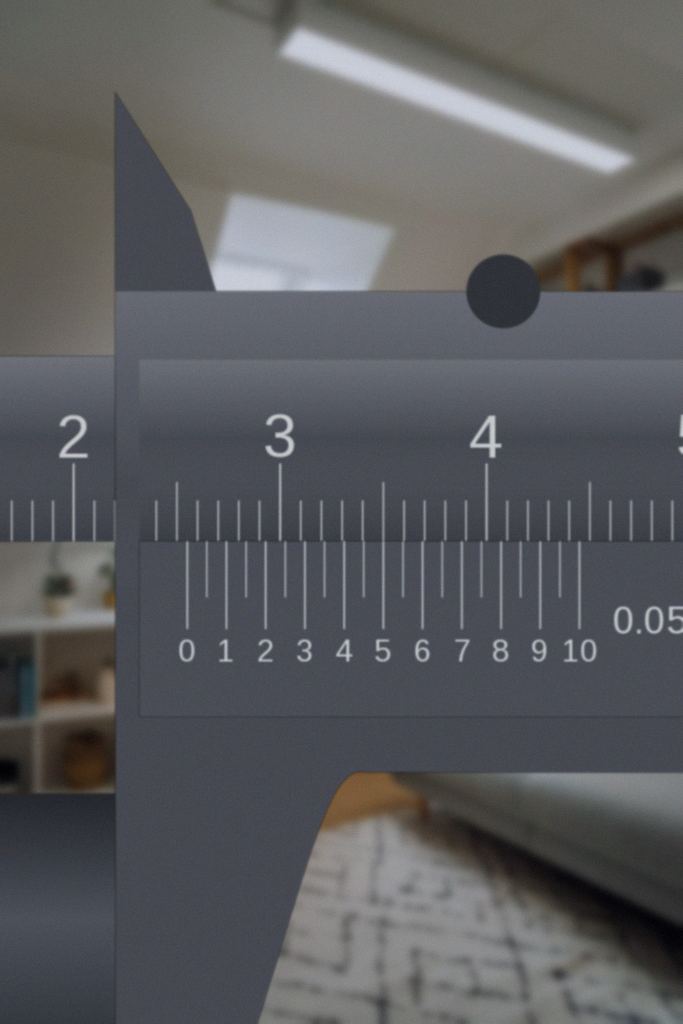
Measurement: 25.5 mm
